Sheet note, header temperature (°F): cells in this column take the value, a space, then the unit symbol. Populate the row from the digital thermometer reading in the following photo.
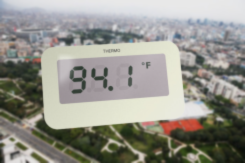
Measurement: 94.1 °F
